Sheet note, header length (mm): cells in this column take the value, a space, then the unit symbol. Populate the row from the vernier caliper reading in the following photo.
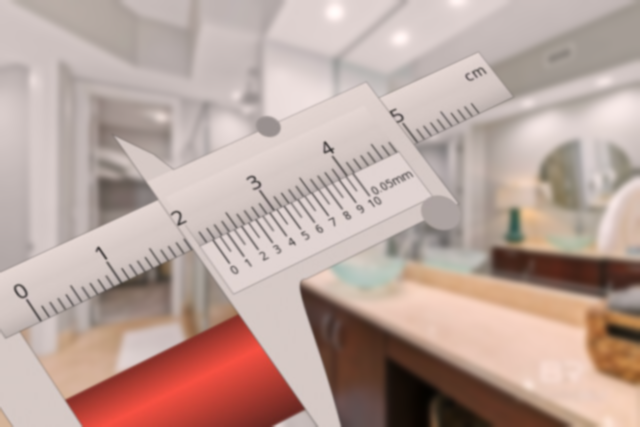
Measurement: 21.8 mm
